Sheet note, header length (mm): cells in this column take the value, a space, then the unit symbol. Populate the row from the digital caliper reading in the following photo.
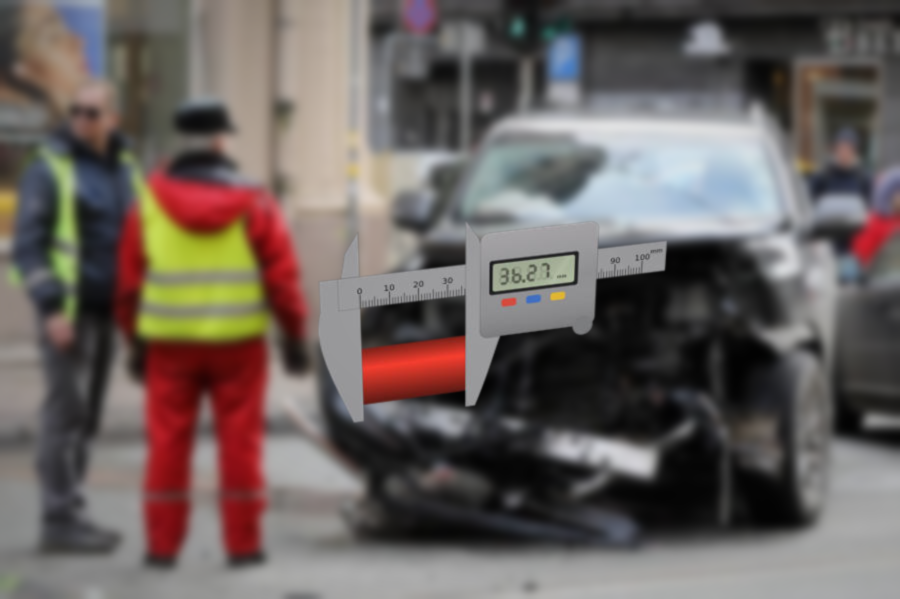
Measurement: 36.27 mm
